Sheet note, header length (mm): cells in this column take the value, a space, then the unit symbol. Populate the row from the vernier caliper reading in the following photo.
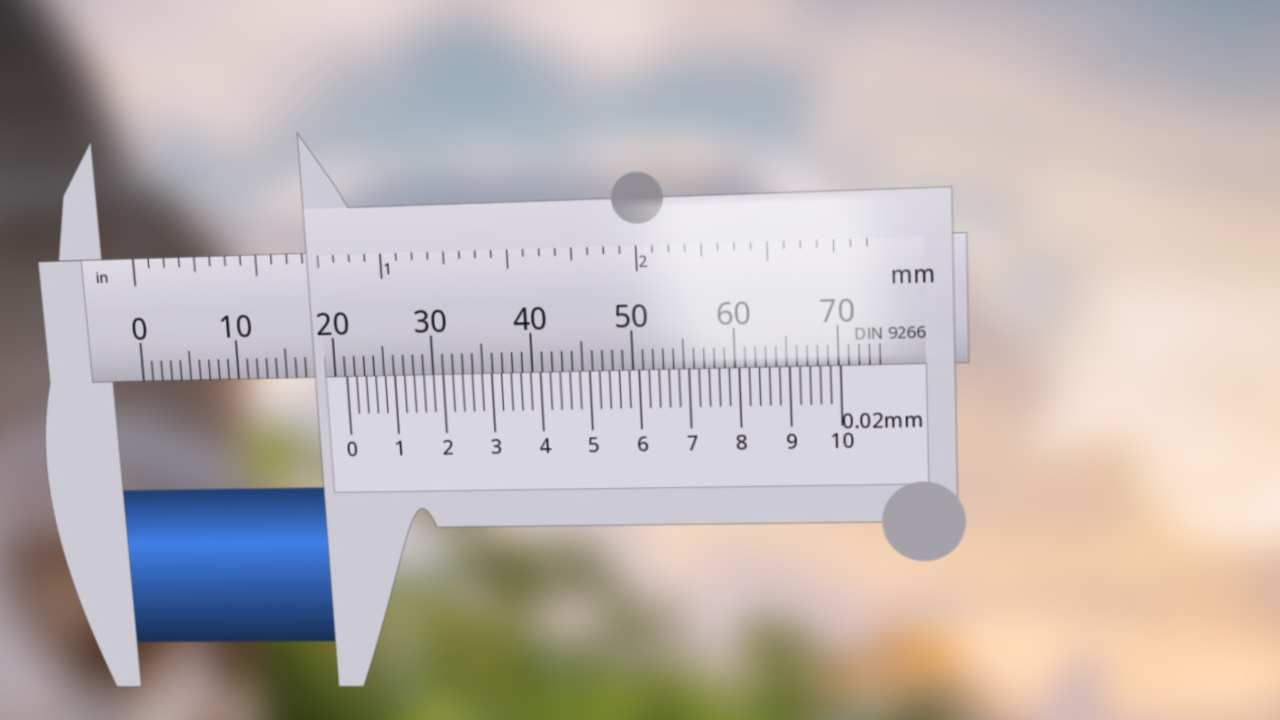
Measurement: 21.2 mm
